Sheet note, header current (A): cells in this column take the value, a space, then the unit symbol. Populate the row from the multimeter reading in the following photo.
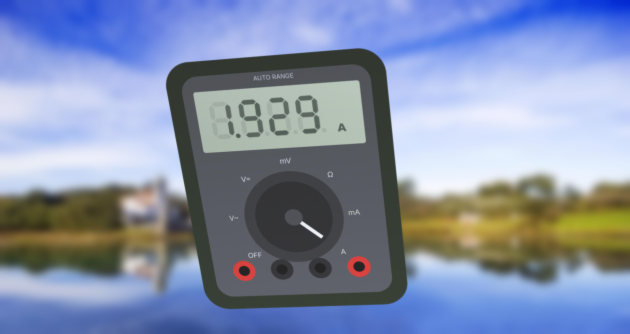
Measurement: 1.929 A
